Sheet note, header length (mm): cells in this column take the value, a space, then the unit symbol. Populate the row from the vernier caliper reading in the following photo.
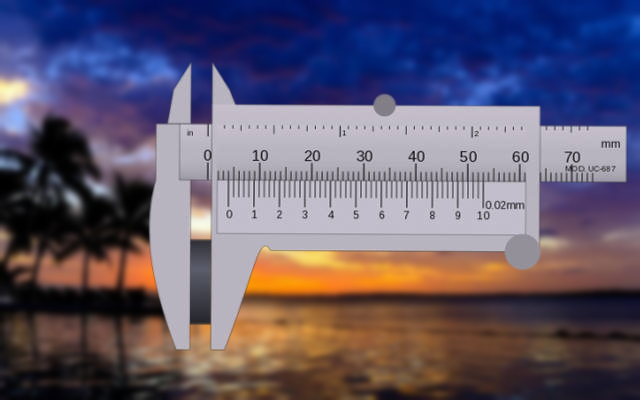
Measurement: 4.0 mm
